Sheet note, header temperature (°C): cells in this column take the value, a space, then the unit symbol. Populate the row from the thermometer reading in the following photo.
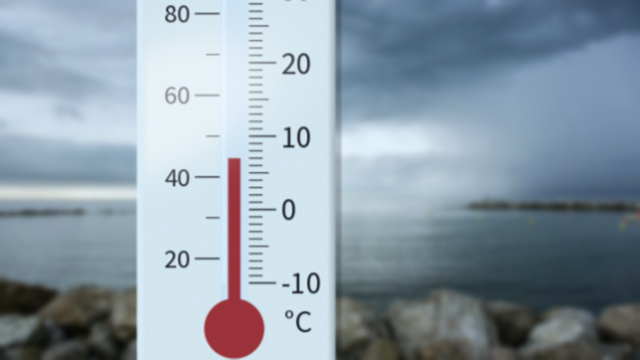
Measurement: 7 °C
